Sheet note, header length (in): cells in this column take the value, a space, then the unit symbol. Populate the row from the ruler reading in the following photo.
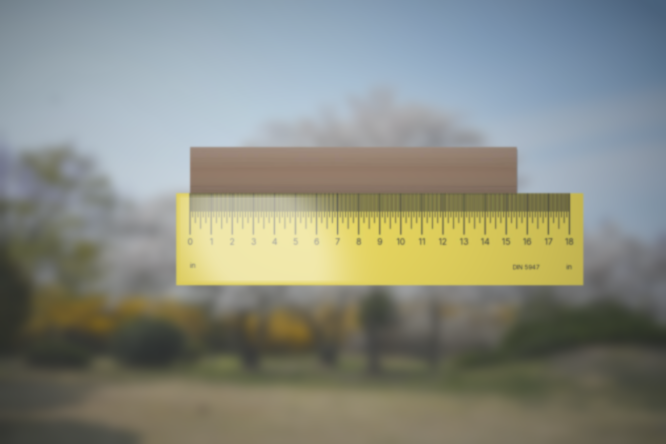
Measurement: 15.5 in
